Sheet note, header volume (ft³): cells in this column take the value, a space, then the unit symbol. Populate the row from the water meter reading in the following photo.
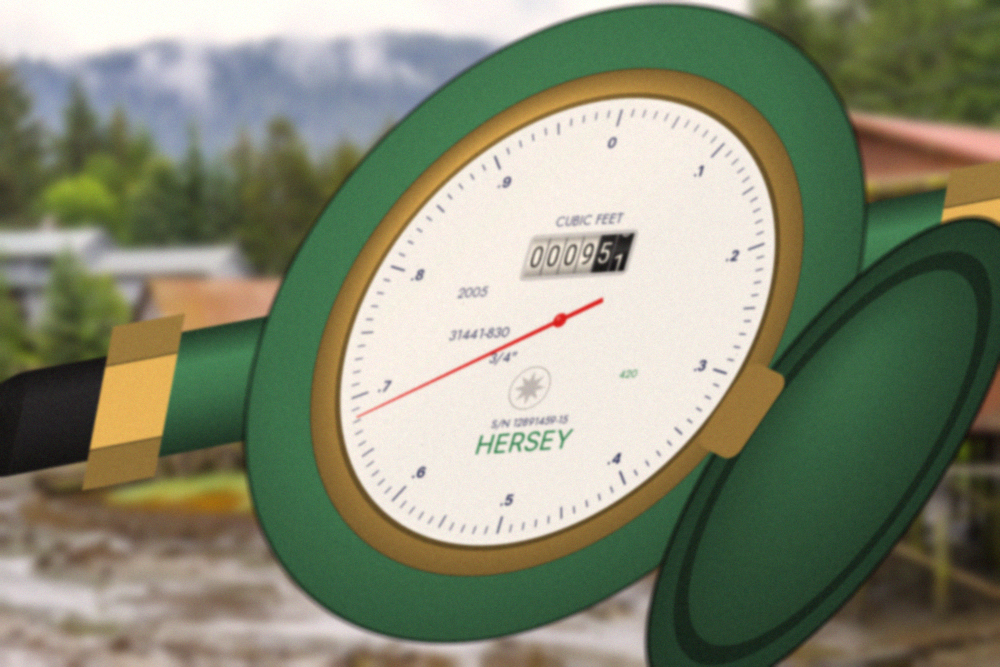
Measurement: 950.68 ft³
